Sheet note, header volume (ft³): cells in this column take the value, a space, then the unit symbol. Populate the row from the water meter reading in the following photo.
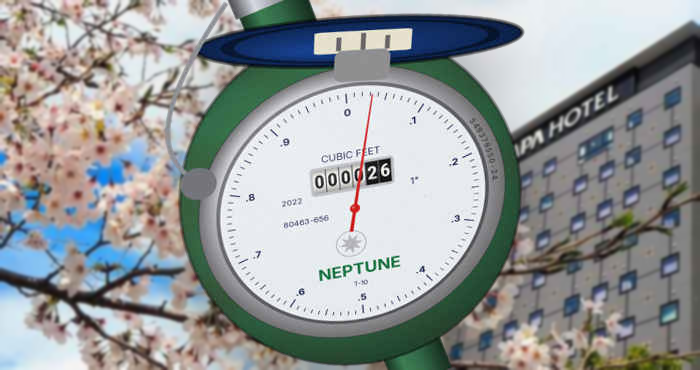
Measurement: 26.03 ft³
